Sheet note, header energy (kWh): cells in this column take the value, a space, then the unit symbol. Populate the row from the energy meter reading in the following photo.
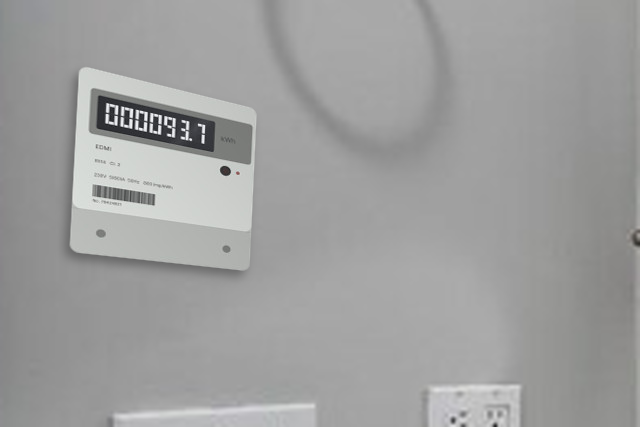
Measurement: 93.7 kWh
